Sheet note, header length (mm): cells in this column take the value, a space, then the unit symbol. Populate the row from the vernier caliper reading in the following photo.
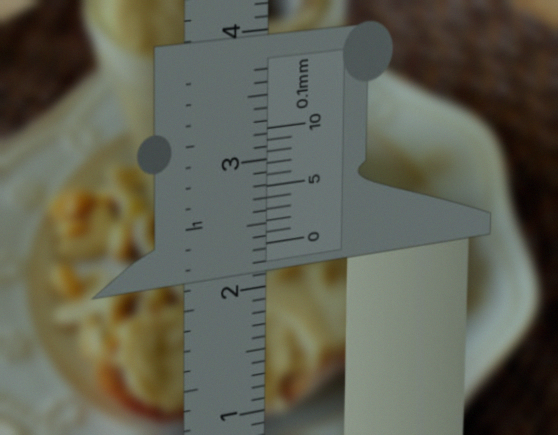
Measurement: 23.4 mm
